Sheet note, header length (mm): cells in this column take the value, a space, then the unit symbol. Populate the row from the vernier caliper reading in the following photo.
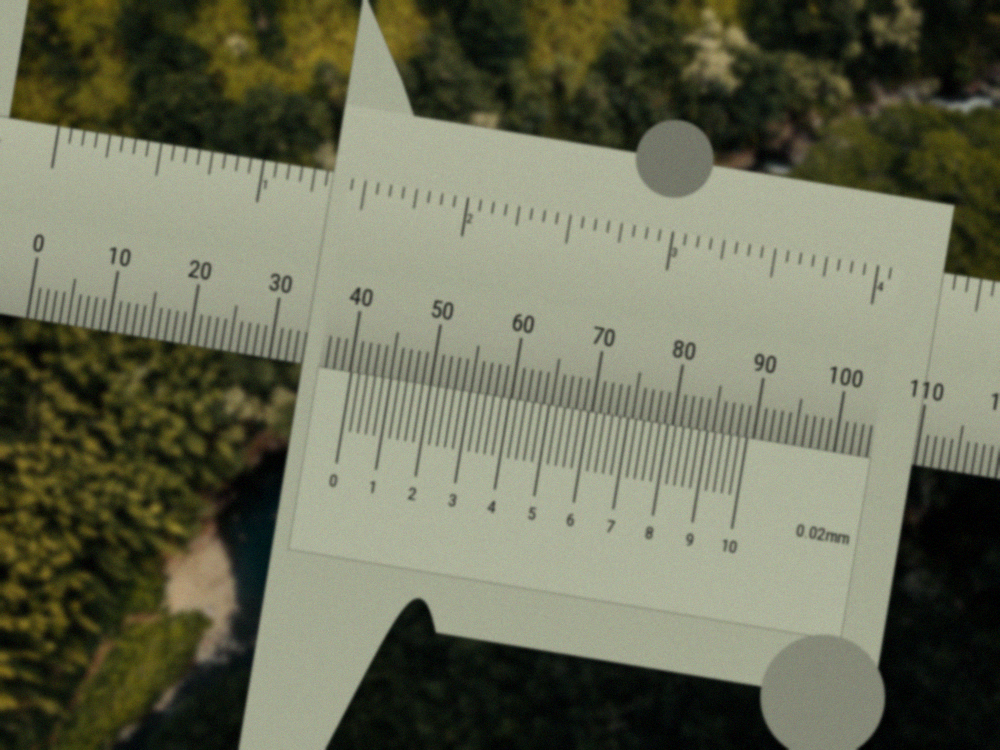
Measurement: 40.2 mm
